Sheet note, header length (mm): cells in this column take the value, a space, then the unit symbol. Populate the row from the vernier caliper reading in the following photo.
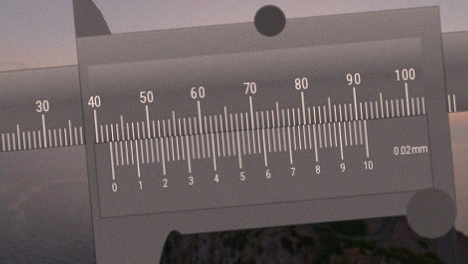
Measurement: 42.5 mm
